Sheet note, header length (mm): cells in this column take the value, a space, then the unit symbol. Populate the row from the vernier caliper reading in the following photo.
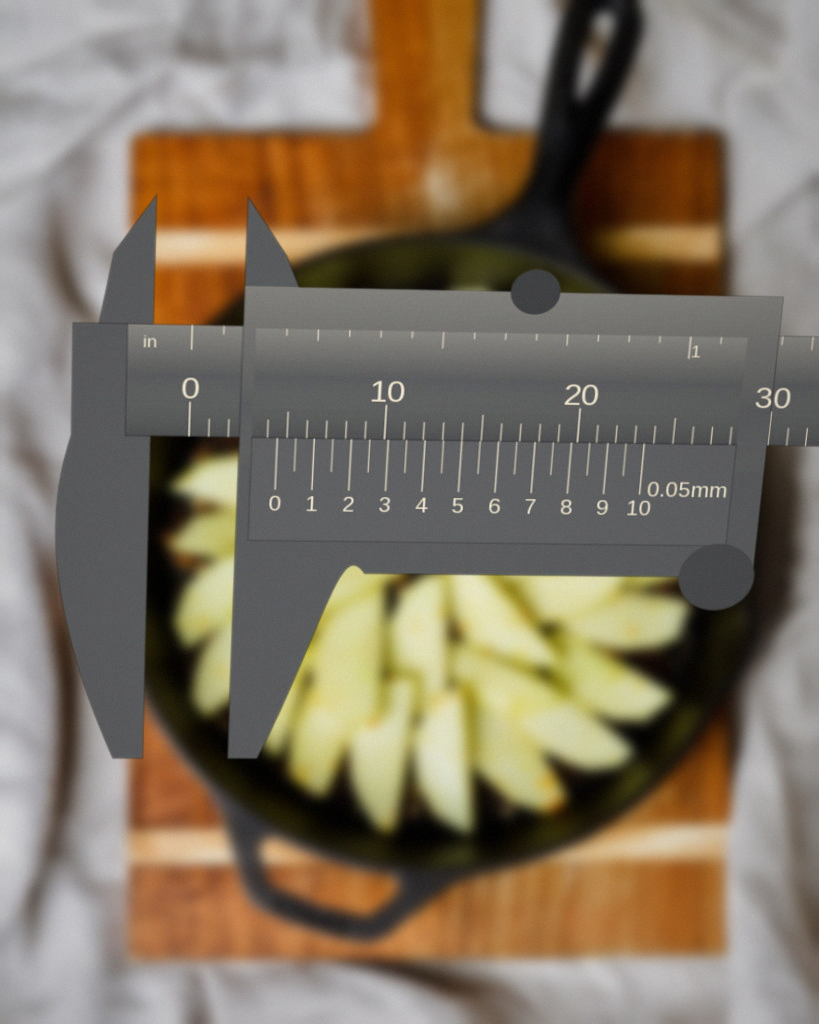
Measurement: 4.5 mm
